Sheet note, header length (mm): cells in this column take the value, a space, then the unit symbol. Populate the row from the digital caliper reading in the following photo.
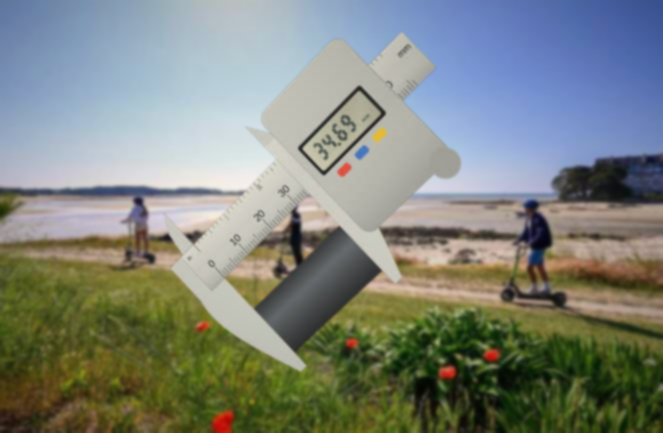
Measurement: 34.69 mm
